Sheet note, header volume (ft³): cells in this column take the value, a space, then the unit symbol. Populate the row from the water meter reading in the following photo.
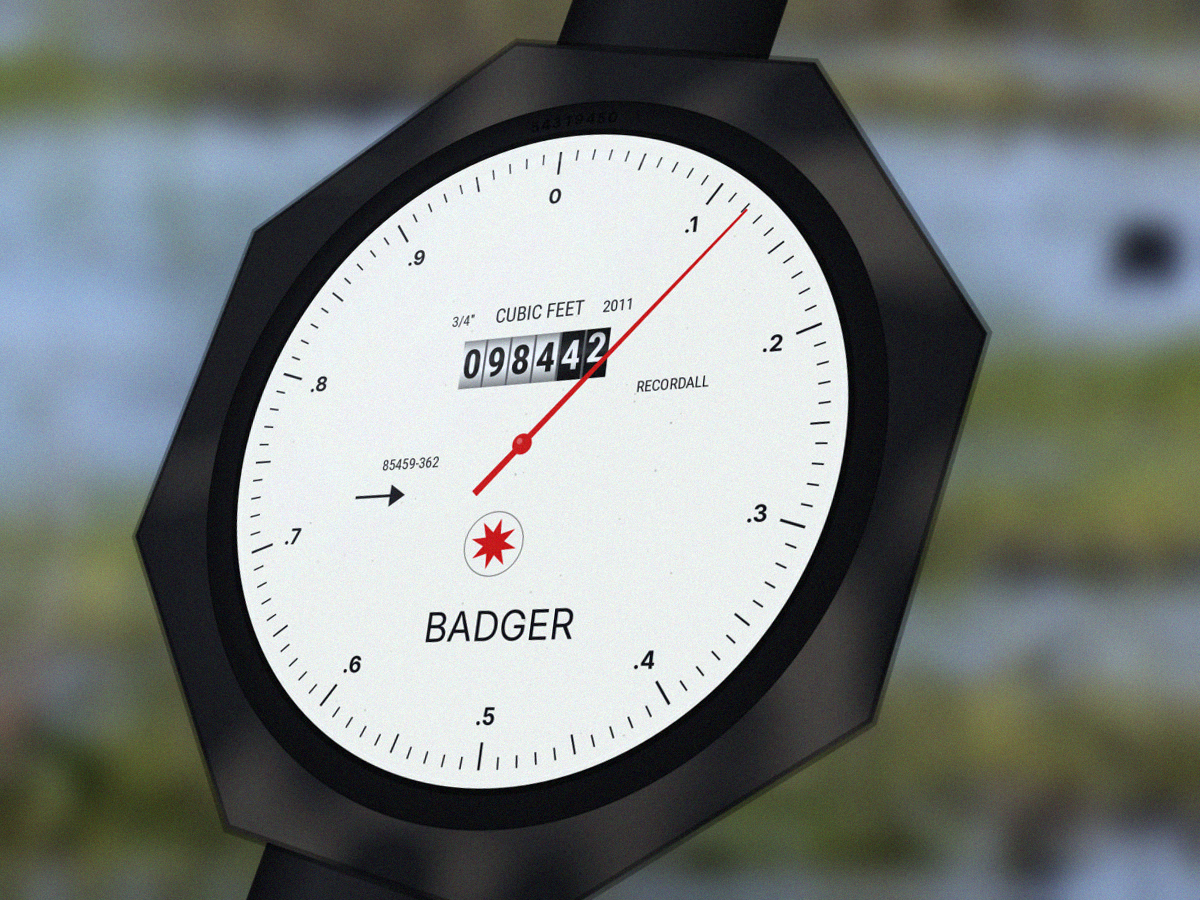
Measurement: 98442.12 ft³
